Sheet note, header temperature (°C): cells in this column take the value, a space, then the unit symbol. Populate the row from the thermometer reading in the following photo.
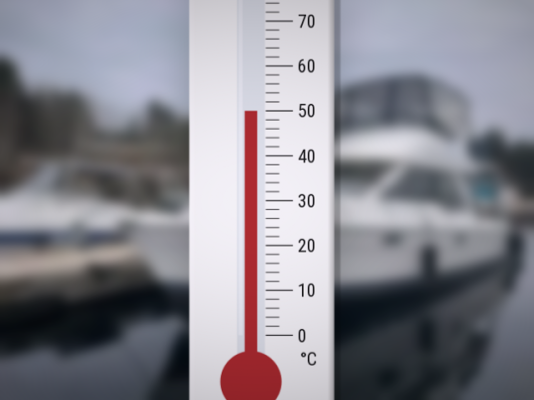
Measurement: 50 °C
